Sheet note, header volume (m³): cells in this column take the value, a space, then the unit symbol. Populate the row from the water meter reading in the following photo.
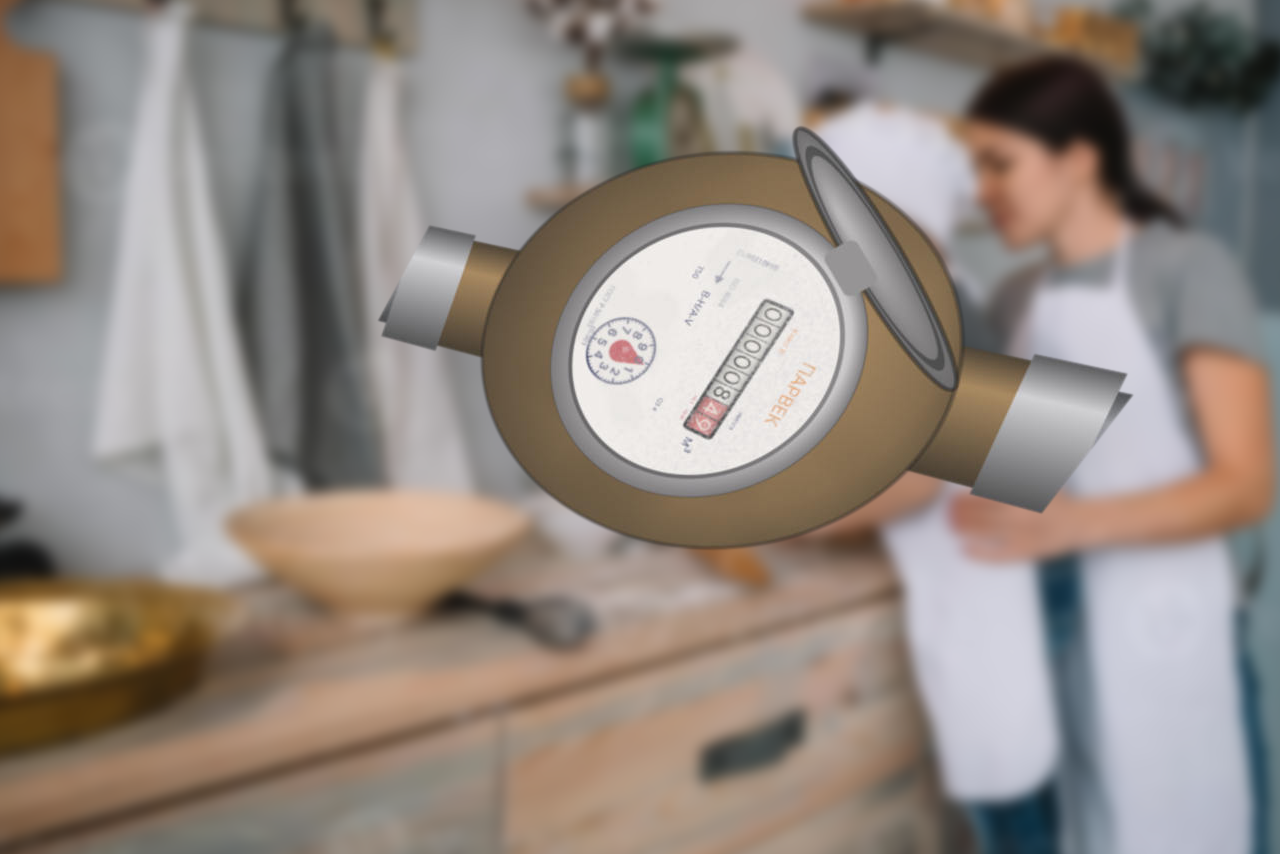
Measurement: 8.490 m³
